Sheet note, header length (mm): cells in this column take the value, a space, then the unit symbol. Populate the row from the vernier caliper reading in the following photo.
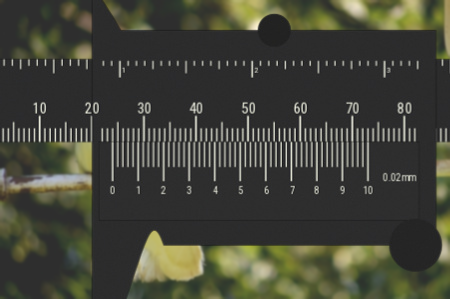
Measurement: 24.0 mm
